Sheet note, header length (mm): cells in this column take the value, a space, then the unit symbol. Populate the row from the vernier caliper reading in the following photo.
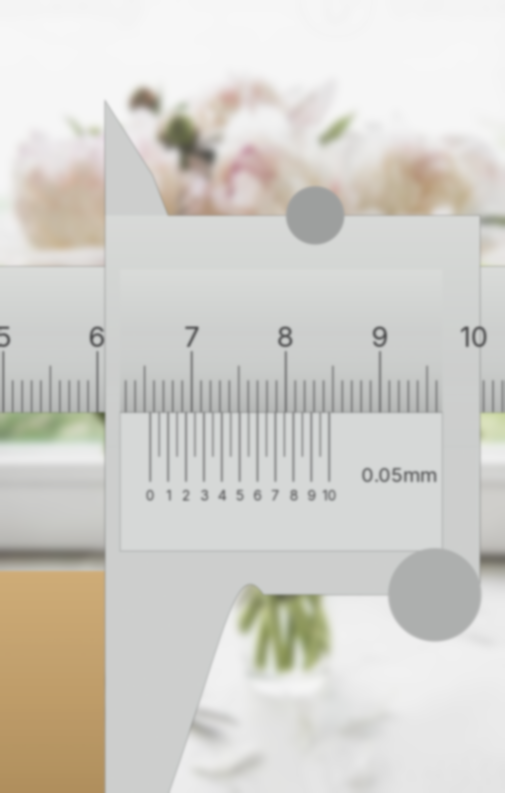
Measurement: 65.6 mm
